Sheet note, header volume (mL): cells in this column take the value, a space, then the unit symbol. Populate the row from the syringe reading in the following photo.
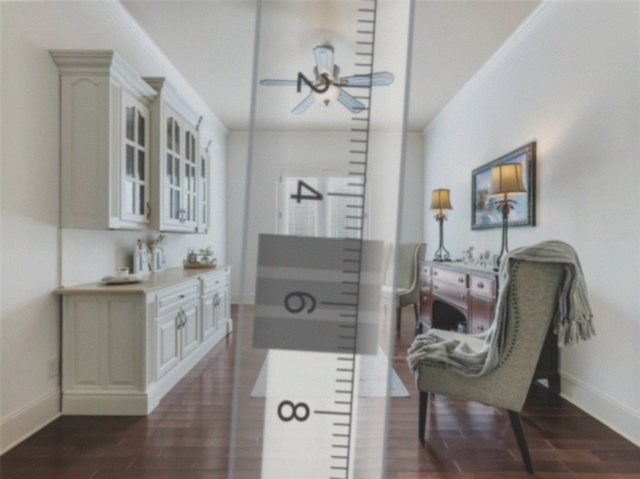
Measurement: 4.8 mL
